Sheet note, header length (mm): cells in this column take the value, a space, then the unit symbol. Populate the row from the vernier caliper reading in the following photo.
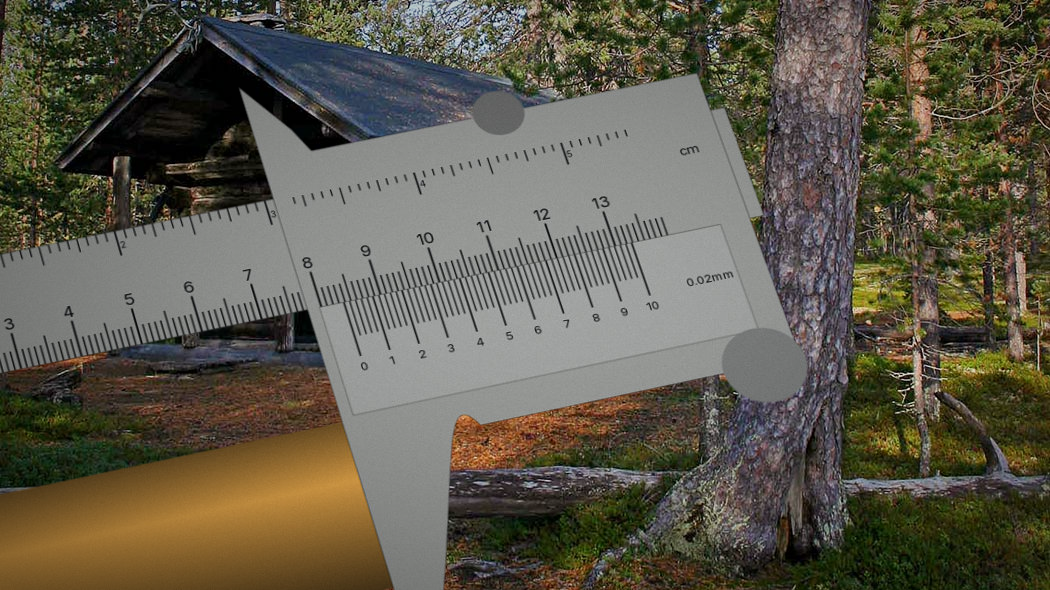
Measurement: 83.8 mm
